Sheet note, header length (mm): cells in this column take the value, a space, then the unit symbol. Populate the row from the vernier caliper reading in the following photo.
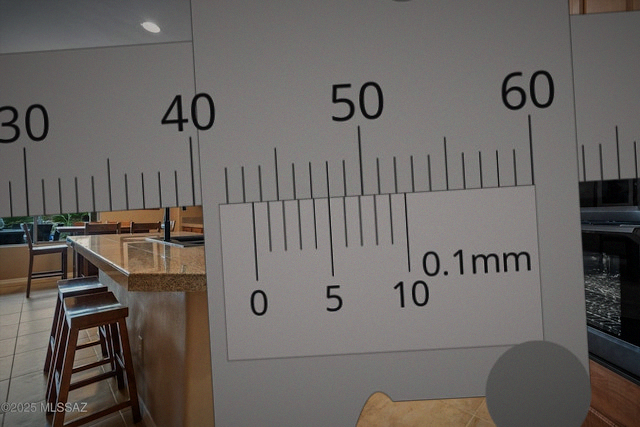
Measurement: 43.5 mm
